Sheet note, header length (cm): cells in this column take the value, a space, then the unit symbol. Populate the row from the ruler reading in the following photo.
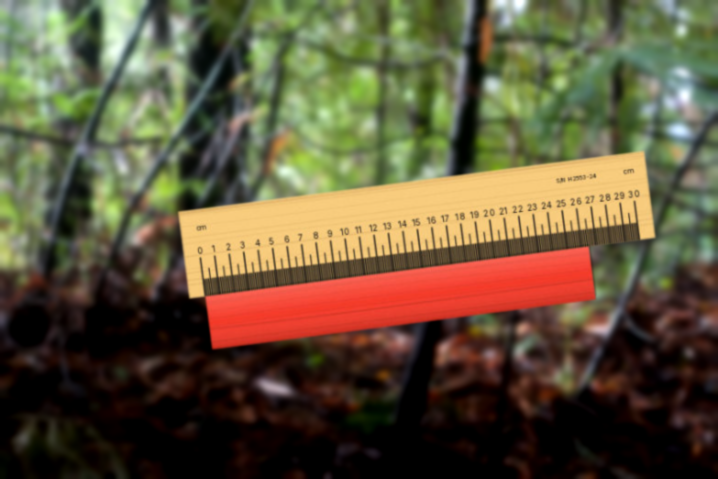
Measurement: 26.5 cm
